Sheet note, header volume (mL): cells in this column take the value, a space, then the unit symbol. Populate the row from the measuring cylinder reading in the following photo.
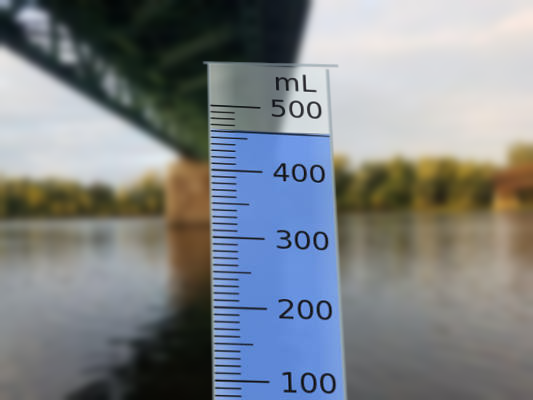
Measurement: 460 mL
